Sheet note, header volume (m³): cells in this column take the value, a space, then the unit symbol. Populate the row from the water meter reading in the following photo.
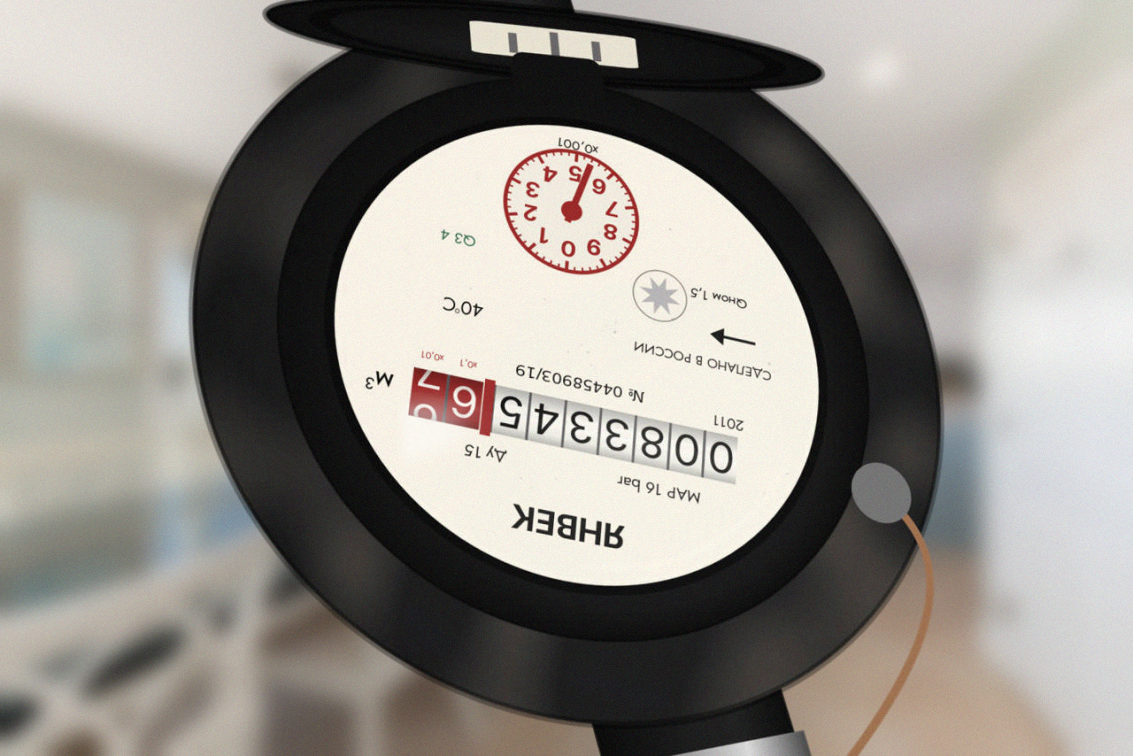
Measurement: 83345.665 m³
